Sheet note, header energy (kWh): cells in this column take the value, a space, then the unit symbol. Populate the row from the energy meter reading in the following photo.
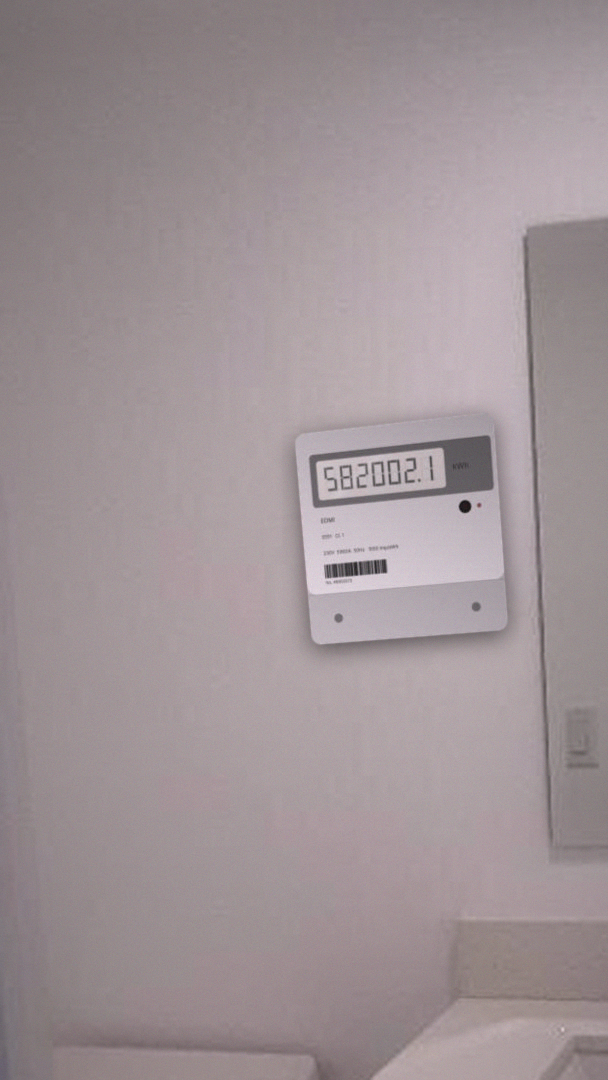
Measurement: 582002.1 kWh
